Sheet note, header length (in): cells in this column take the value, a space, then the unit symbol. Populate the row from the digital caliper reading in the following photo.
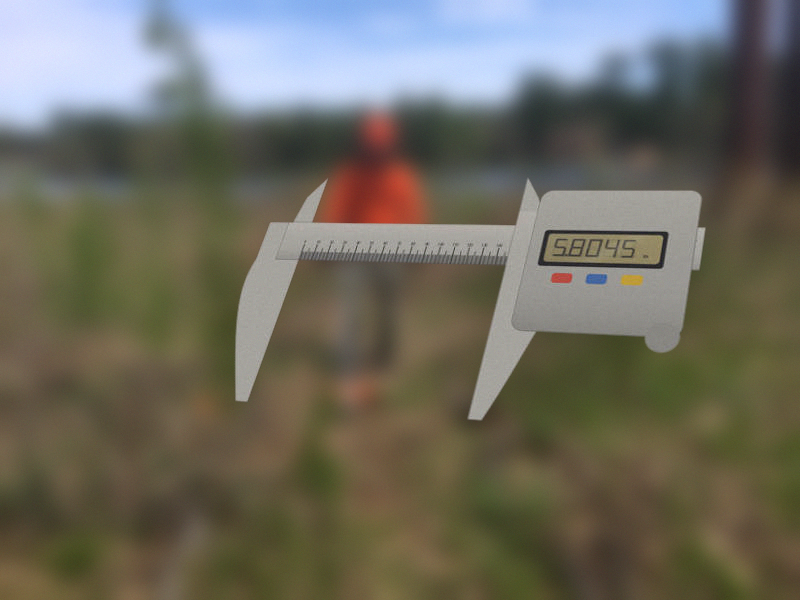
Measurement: 5.8045 in
